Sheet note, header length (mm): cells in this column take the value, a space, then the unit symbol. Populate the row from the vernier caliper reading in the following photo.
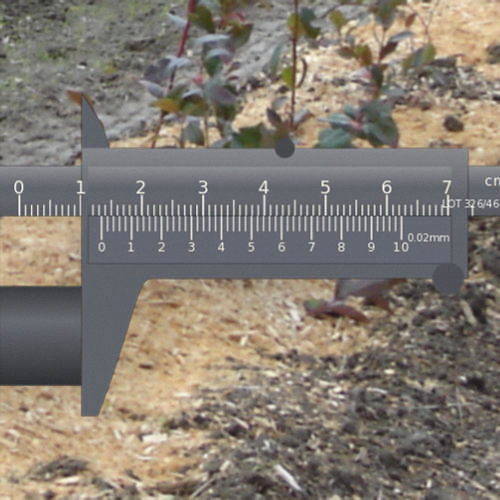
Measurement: 13.4 mm
